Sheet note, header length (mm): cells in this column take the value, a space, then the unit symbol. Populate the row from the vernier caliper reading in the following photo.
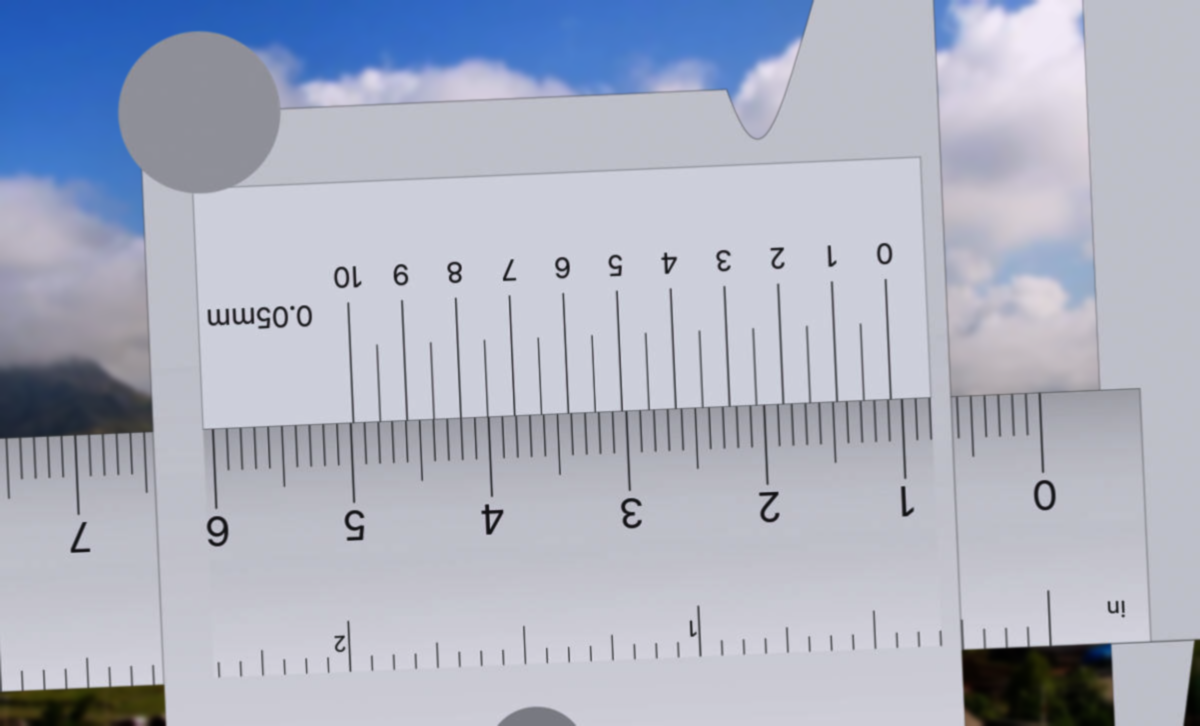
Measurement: 10.8 mm
